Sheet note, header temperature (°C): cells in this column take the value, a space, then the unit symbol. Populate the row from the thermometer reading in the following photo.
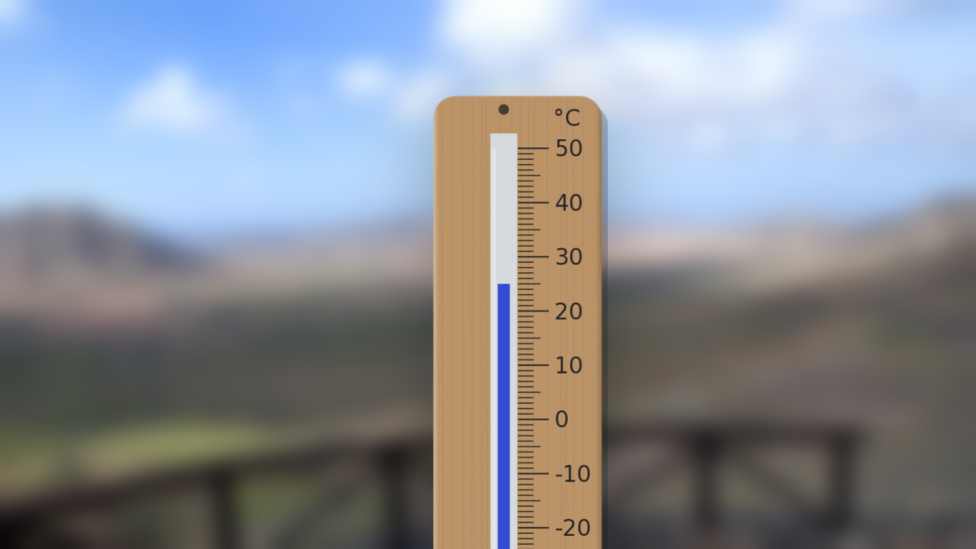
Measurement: 25 °C
